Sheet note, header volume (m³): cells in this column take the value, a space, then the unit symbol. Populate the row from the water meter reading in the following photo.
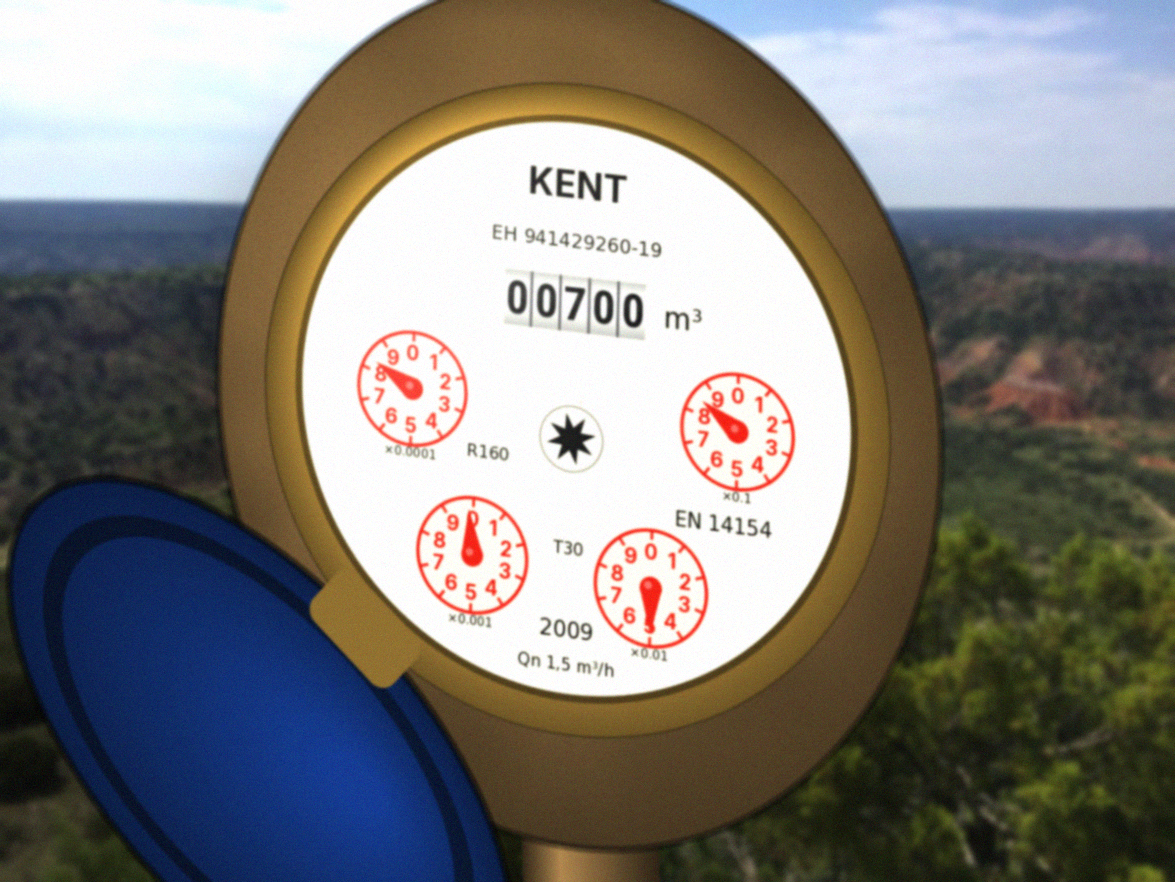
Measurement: 700.8498 m³
